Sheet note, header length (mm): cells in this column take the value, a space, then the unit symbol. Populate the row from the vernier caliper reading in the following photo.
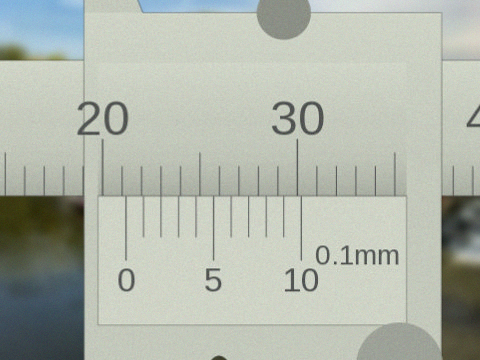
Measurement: 21.2 mm
